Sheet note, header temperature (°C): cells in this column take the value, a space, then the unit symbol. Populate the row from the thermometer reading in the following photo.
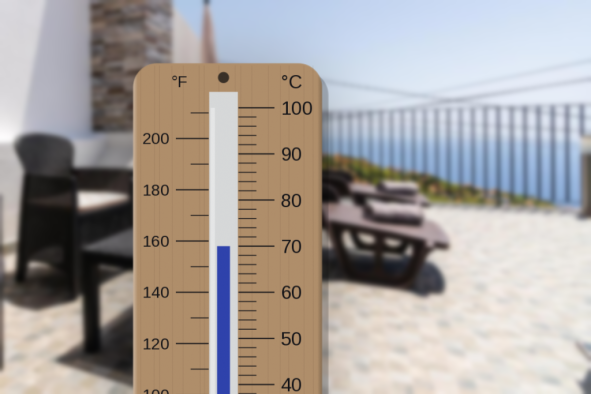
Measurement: 70 °C
